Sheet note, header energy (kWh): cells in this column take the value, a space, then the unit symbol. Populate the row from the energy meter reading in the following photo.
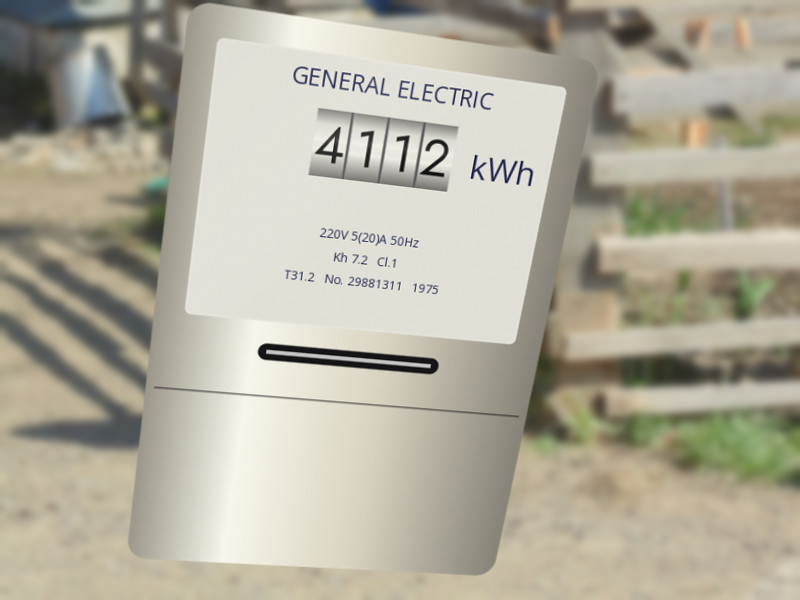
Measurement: 4112 kWh
